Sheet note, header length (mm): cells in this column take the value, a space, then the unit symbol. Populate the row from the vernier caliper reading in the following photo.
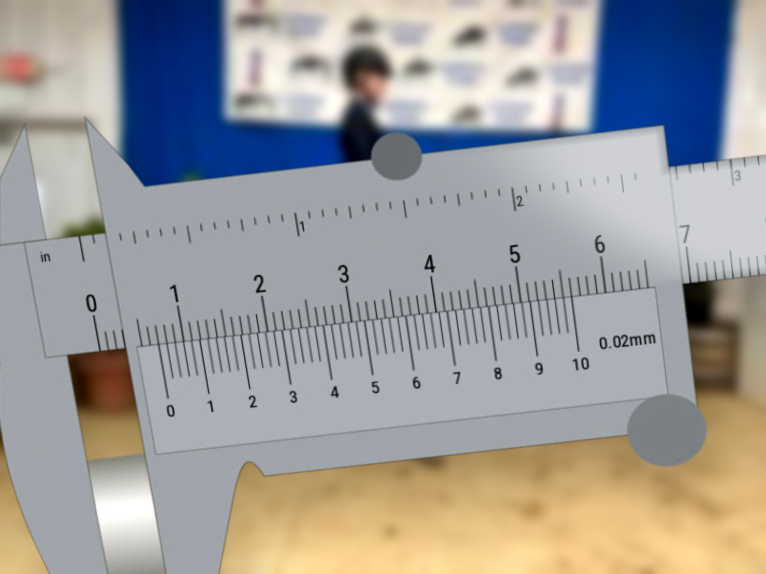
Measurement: 7.0 mm
